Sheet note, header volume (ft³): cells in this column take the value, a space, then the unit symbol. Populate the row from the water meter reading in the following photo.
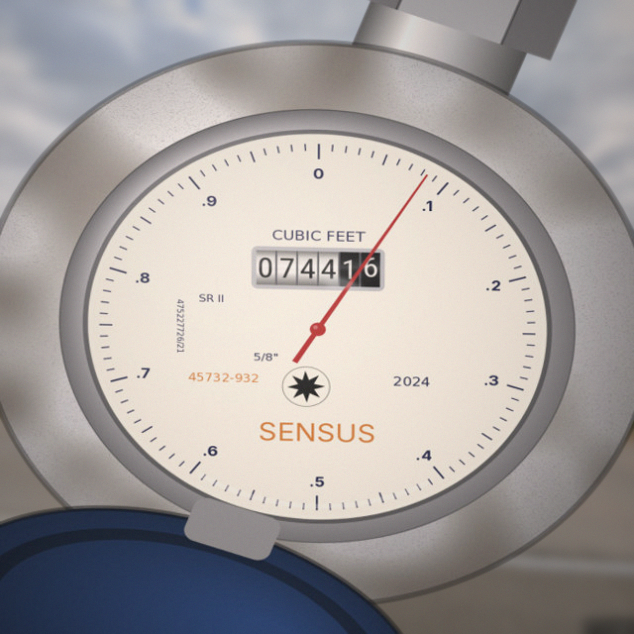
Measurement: 74416.08 ft³
